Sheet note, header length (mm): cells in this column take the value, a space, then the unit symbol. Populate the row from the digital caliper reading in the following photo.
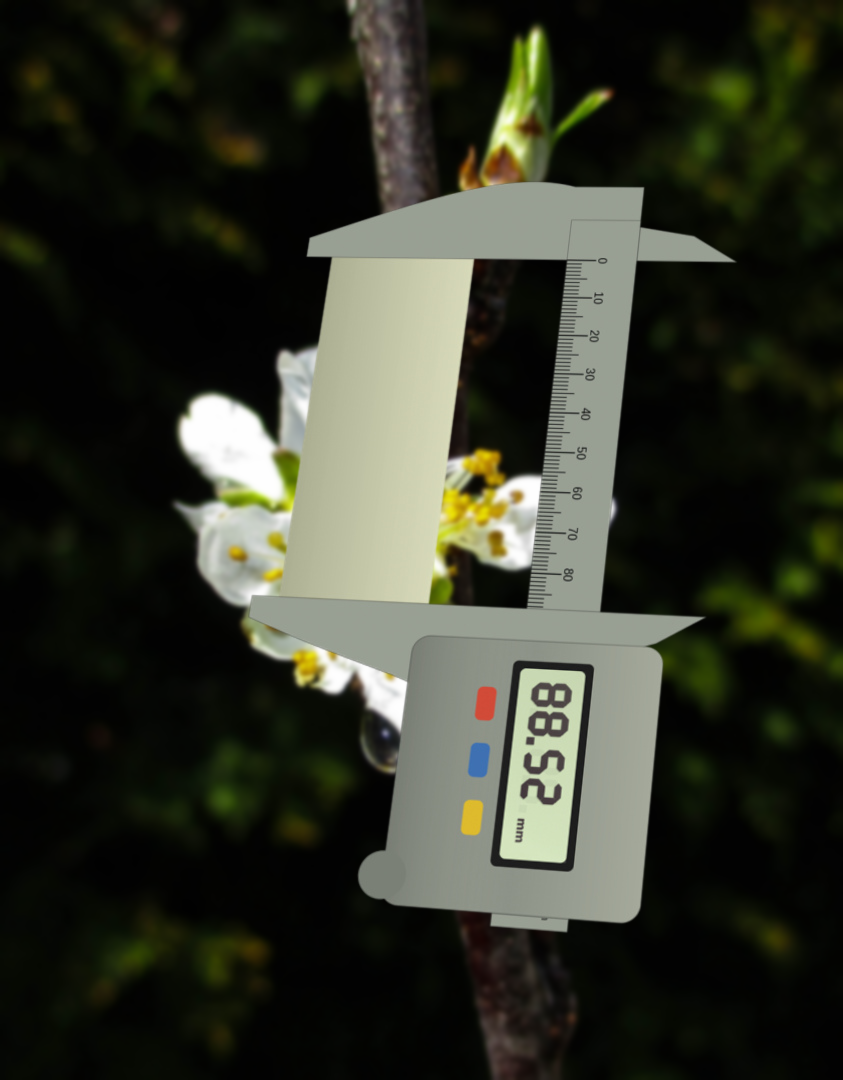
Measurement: 88.52 mm
